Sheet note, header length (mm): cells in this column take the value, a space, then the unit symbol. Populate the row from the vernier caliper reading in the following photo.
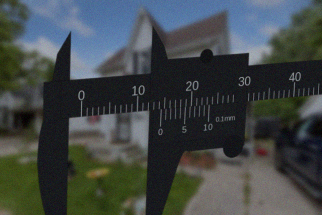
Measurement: 14.4 mm
